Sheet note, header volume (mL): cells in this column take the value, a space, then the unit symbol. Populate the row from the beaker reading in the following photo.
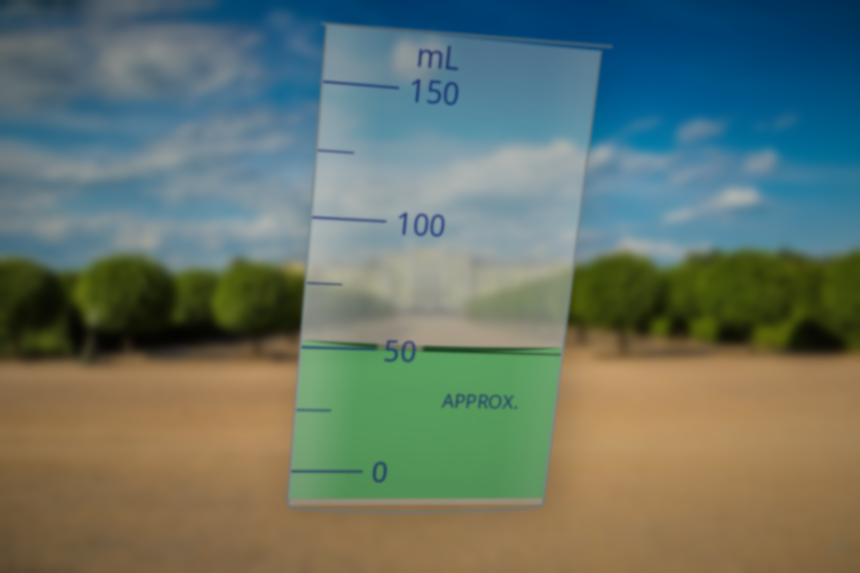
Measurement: 50 mL
